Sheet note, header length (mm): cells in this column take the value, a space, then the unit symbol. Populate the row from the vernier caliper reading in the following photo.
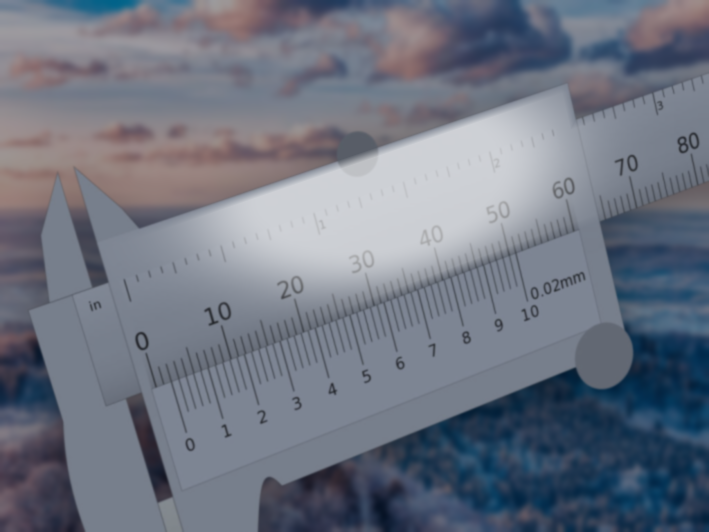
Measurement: 2.0 mm
